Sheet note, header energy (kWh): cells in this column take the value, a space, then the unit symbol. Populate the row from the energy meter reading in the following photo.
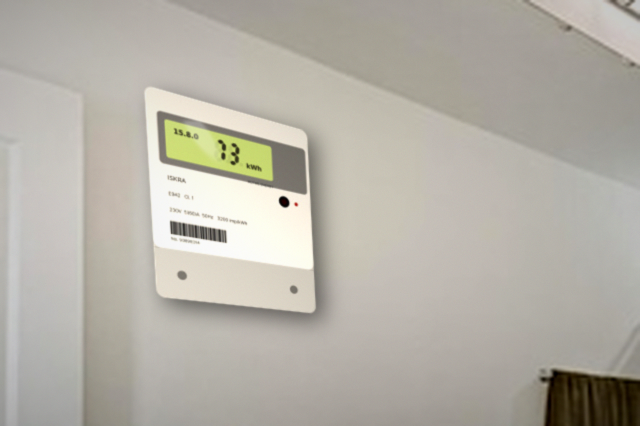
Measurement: 73 kWh
